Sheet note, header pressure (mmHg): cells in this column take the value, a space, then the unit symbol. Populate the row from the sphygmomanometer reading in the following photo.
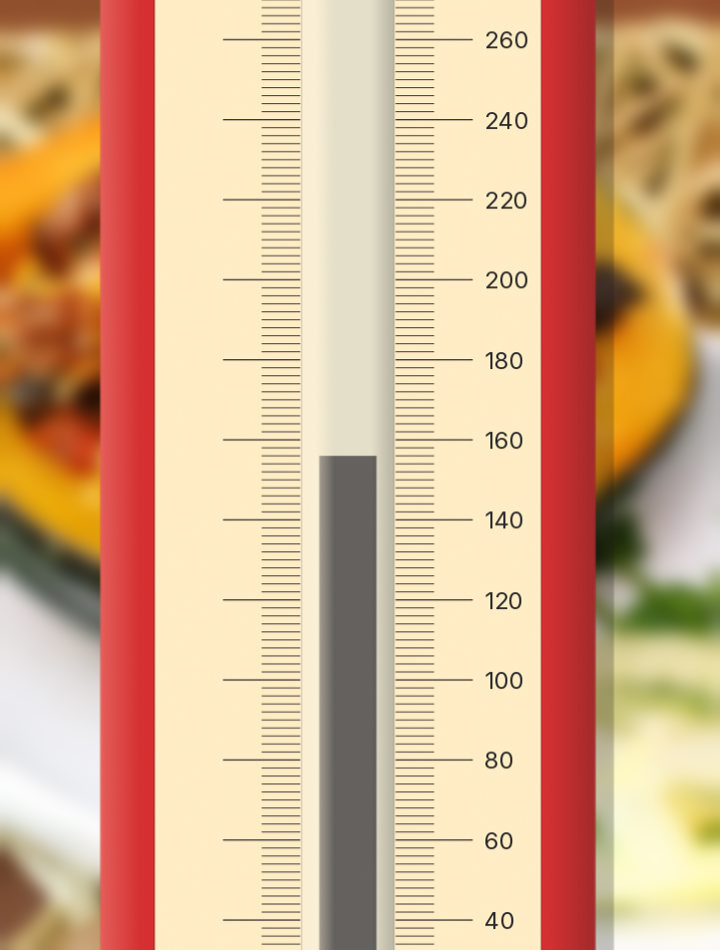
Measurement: 156 mmHg
